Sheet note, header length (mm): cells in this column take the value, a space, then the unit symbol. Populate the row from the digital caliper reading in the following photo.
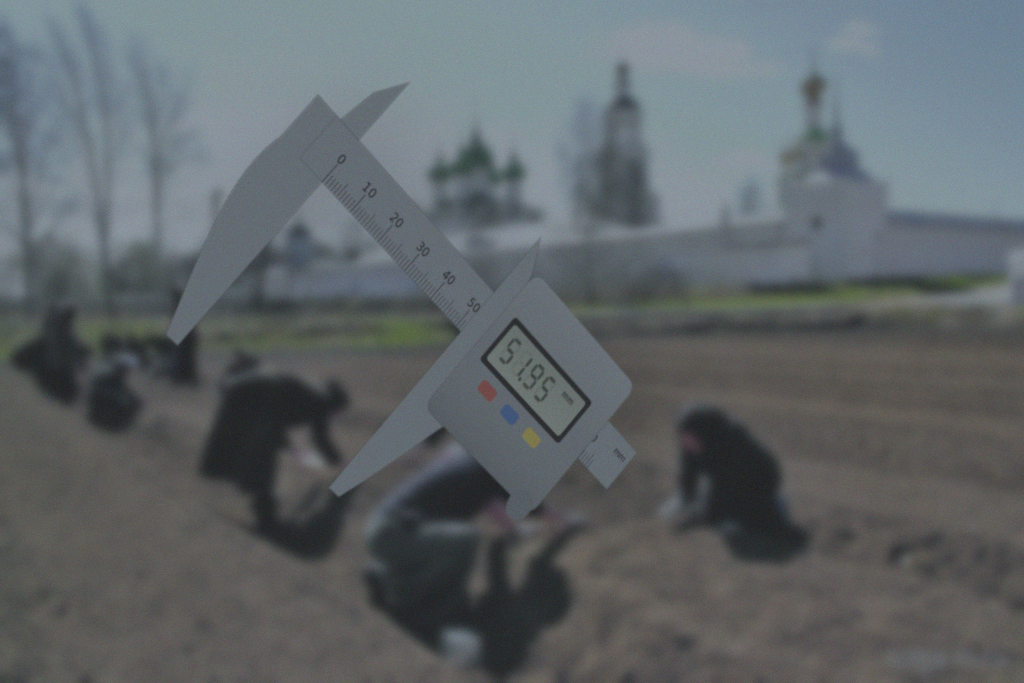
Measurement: 51.95 mm
